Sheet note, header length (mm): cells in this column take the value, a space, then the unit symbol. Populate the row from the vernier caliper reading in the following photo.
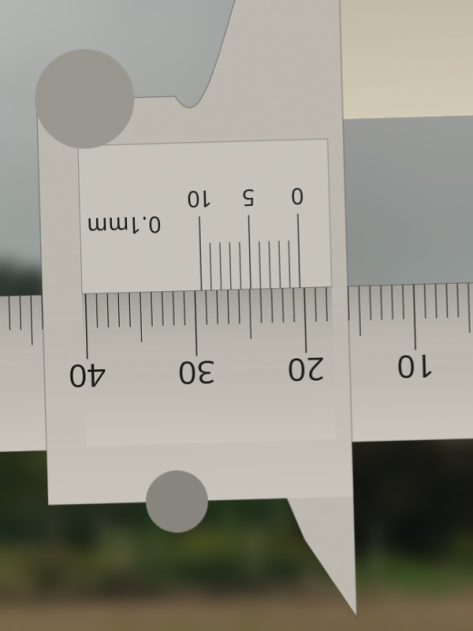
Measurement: 20.4 mm
